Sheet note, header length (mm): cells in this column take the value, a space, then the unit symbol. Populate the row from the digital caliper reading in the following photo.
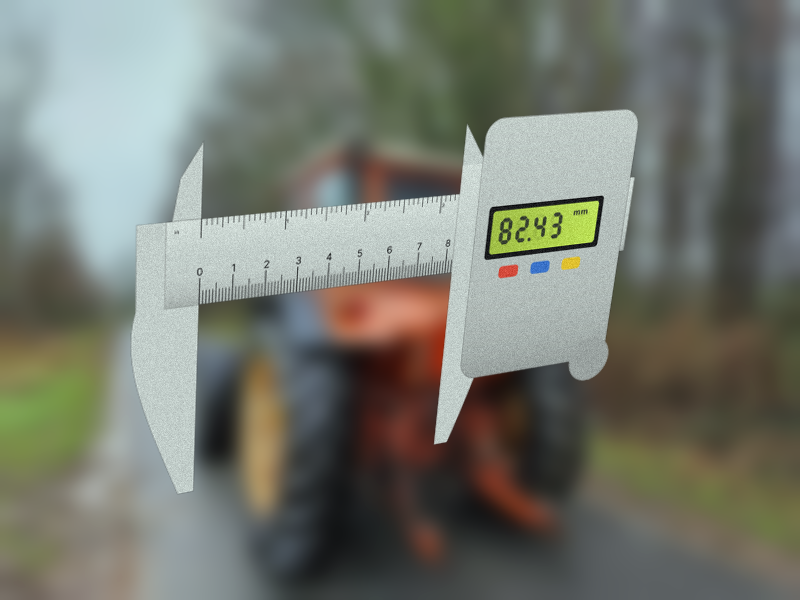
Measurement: 82.43 mm
